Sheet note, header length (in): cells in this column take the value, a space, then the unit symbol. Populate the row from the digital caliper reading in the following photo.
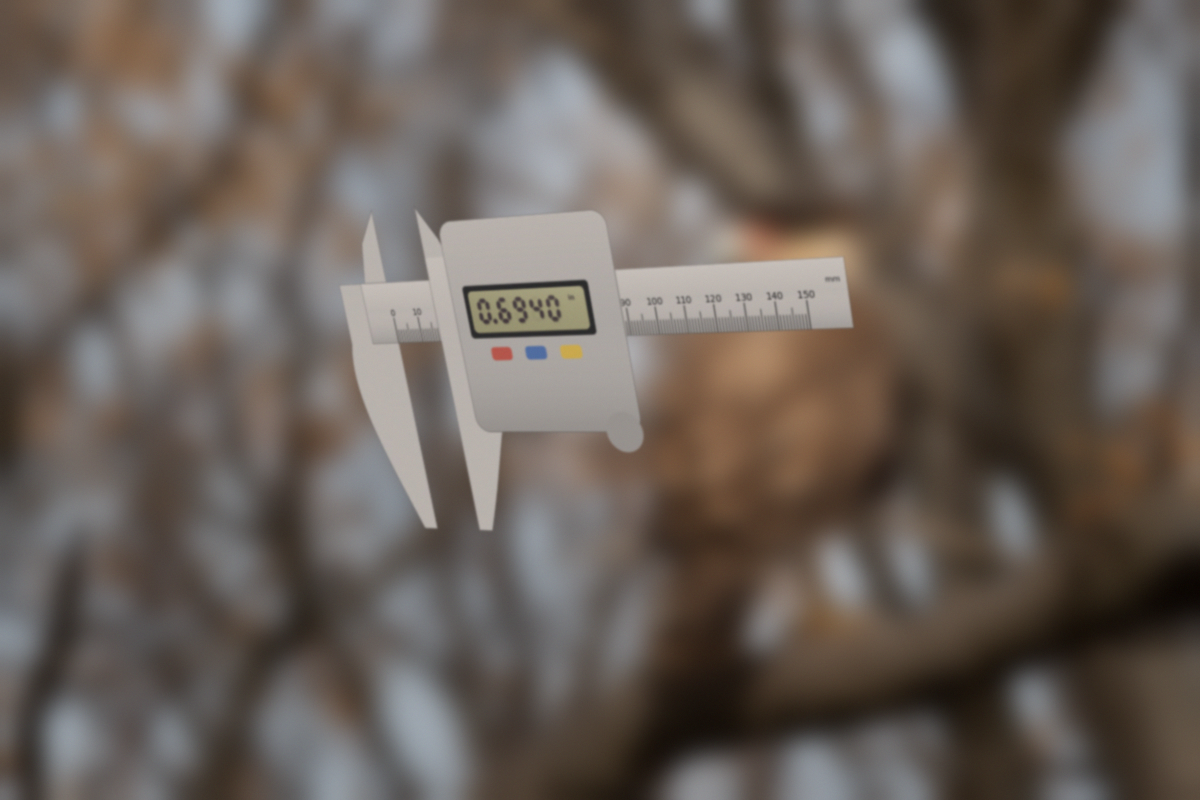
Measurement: 0.6940 in
